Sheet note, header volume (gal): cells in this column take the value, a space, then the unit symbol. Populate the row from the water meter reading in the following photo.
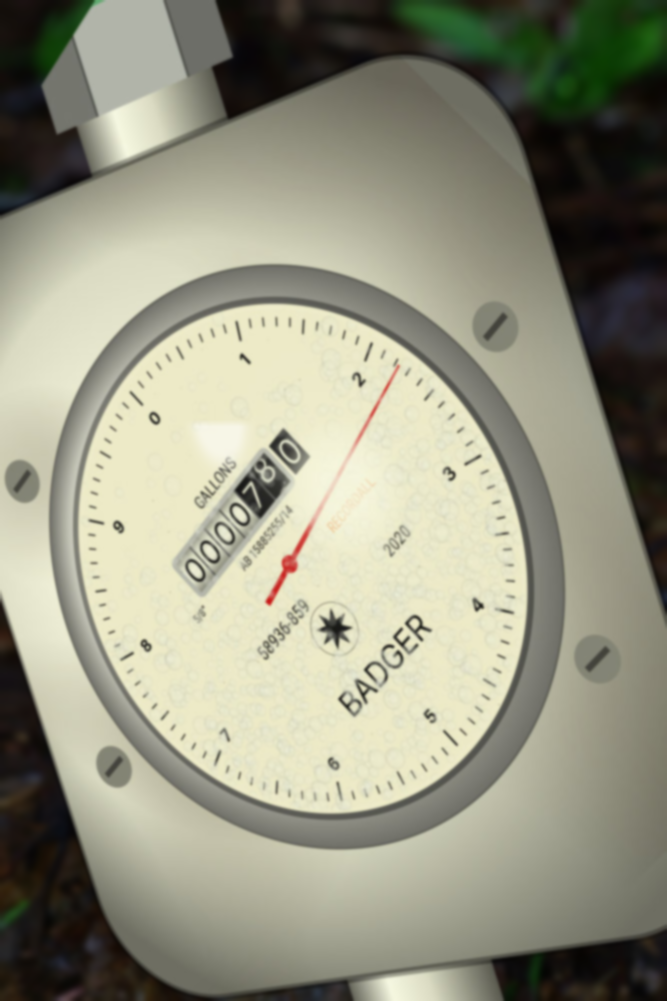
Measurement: 782.2 gal
